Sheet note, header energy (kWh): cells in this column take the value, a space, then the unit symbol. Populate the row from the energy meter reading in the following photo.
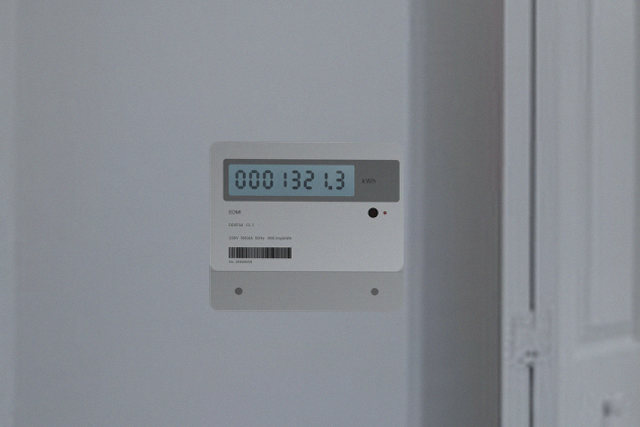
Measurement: 1321.3 kWh
